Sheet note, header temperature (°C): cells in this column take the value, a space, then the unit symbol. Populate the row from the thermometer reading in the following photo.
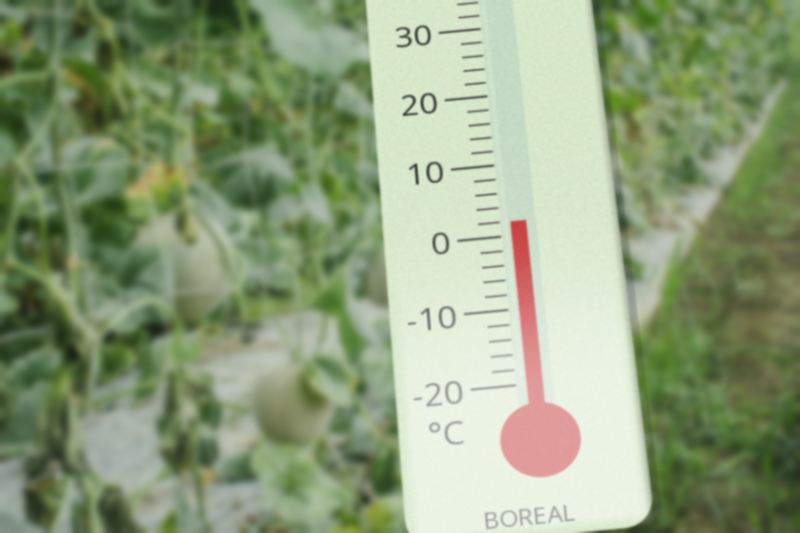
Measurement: 2 °C
